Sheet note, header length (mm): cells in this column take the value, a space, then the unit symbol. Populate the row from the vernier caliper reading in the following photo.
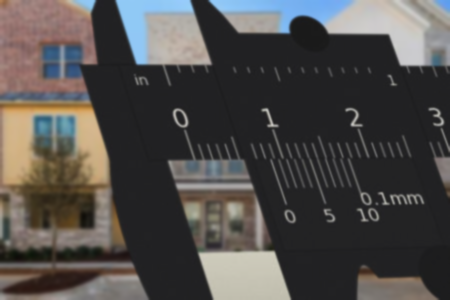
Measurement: 8.6 mm
